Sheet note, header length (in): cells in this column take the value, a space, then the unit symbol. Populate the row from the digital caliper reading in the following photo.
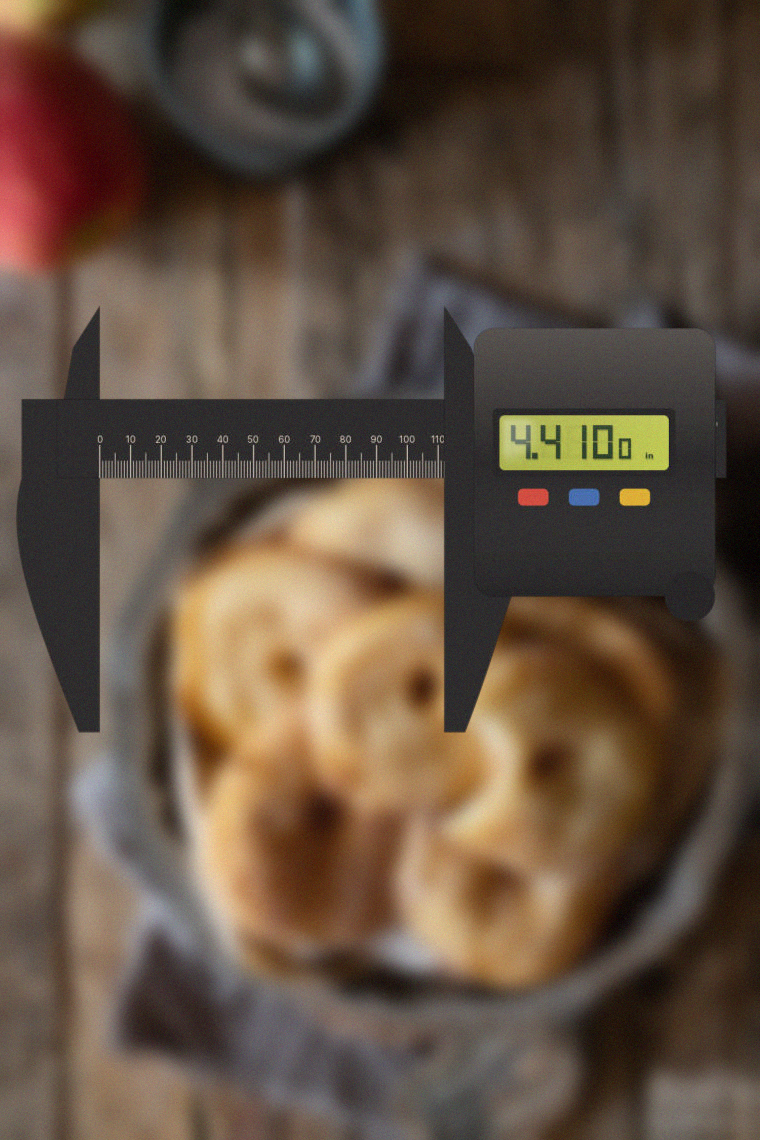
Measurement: 4.4100 in
